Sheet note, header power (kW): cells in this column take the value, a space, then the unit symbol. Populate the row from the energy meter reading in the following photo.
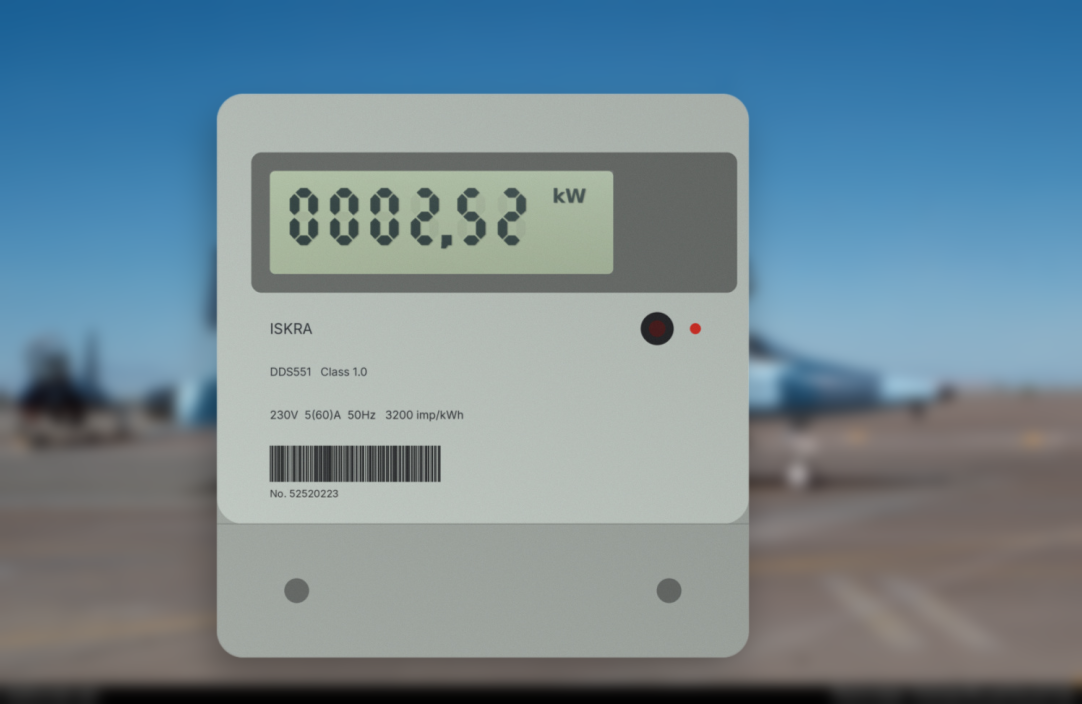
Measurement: 2.52 kW
